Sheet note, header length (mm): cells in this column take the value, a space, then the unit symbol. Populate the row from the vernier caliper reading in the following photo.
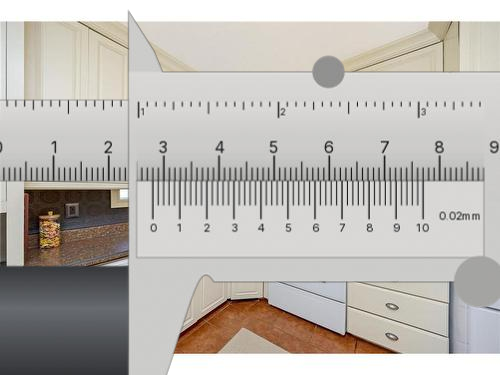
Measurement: 28.0 mm
